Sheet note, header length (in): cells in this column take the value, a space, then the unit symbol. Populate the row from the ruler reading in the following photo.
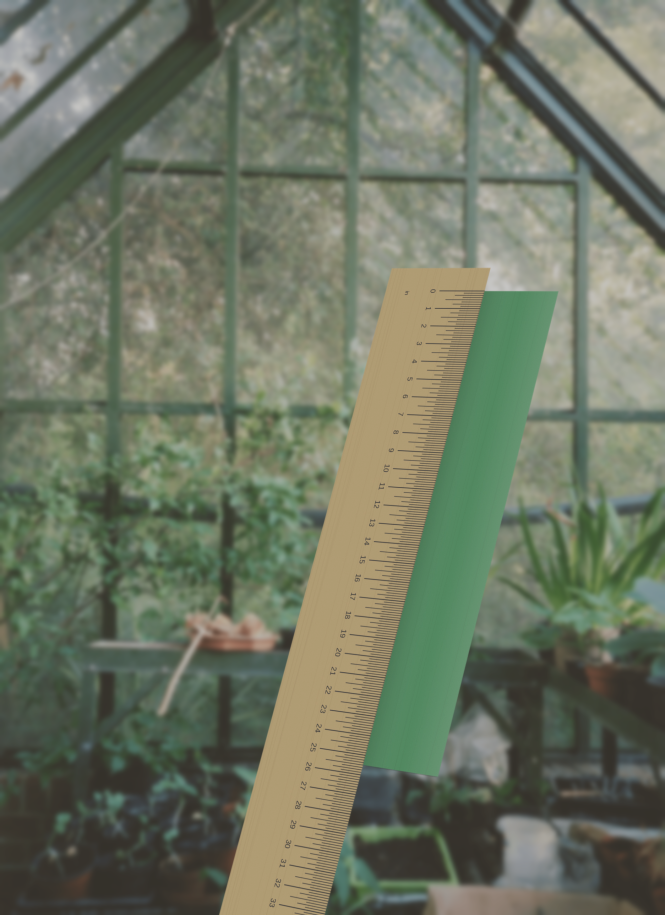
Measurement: 25.5 in
